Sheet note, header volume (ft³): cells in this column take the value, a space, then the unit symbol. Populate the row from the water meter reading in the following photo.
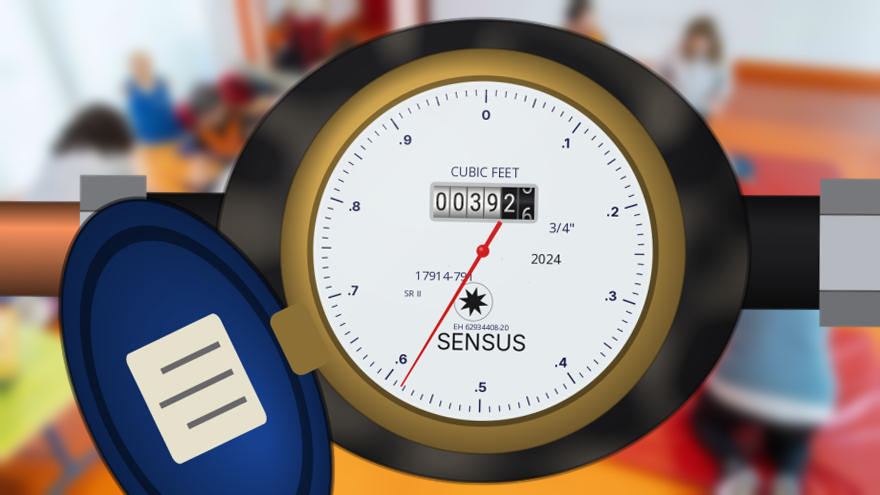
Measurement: 3925.58 ft³
